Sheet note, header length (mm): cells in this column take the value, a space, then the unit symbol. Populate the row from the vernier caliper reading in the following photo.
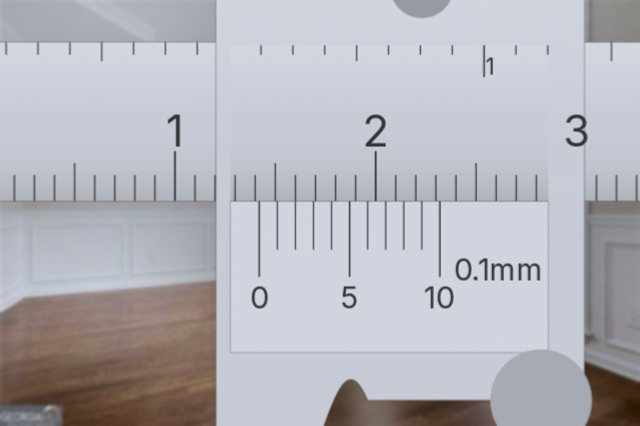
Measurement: 14.2 mm
